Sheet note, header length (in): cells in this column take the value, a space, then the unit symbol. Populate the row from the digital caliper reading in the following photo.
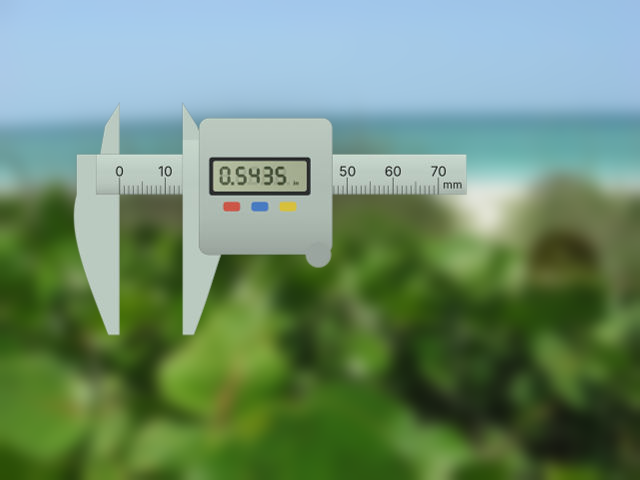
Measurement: 0.5435 in
